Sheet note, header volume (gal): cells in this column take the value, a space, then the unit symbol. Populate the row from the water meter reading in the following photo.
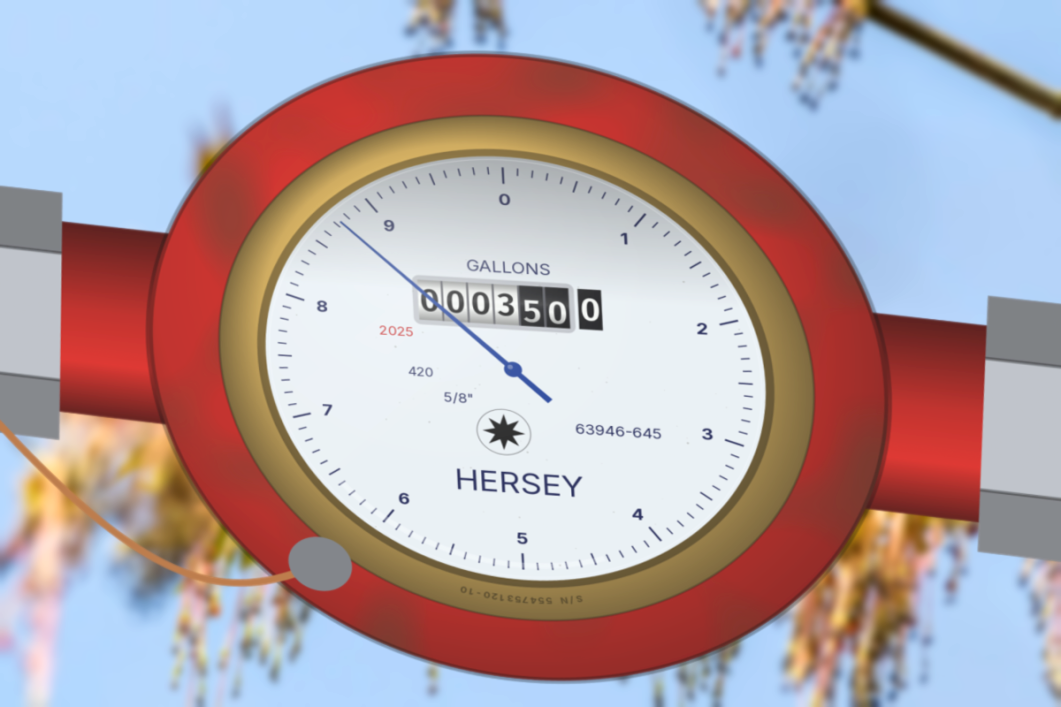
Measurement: 3498.7 gal
